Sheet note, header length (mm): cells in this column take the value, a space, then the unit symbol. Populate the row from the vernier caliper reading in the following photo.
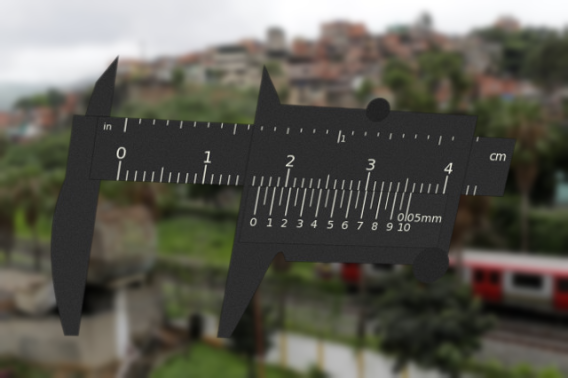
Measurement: 16.8 mm
